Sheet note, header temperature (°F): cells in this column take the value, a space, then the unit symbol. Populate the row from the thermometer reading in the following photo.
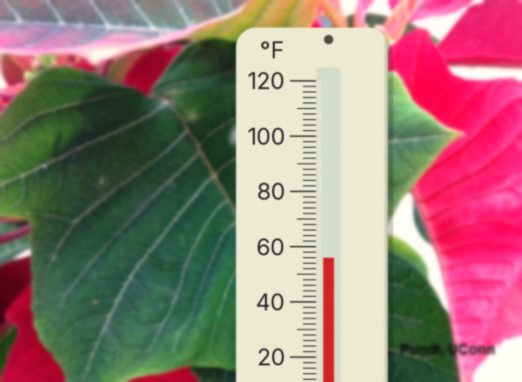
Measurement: 56 °F
